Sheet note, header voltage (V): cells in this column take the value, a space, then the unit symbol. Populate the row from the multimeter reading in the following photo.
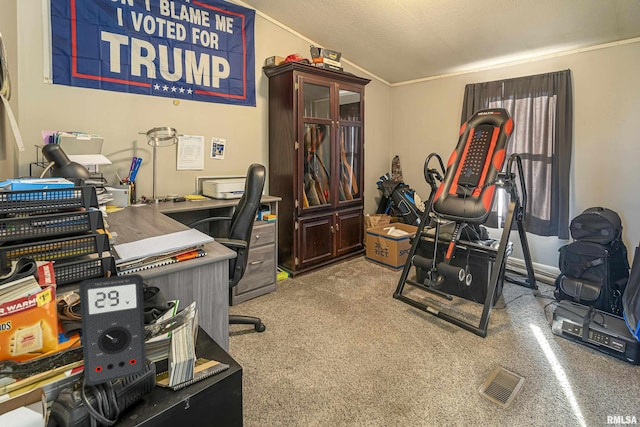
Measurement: 29 V
